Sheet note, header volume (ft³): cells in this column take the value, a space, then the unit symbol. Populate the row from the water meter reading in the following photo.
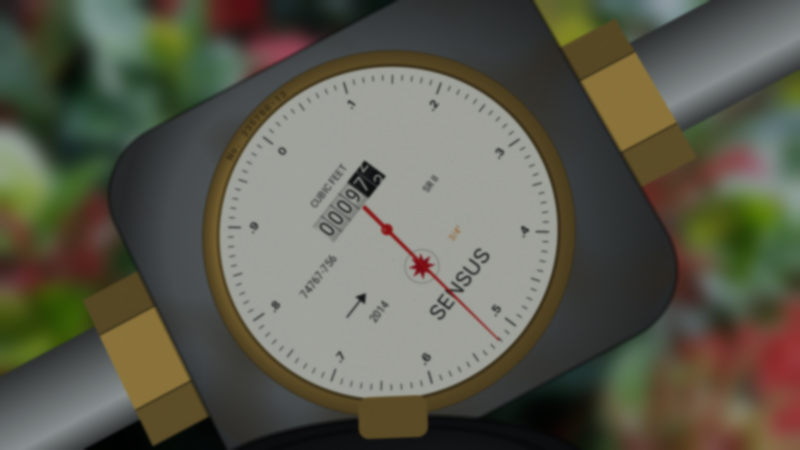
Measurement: 972.52 ft³
